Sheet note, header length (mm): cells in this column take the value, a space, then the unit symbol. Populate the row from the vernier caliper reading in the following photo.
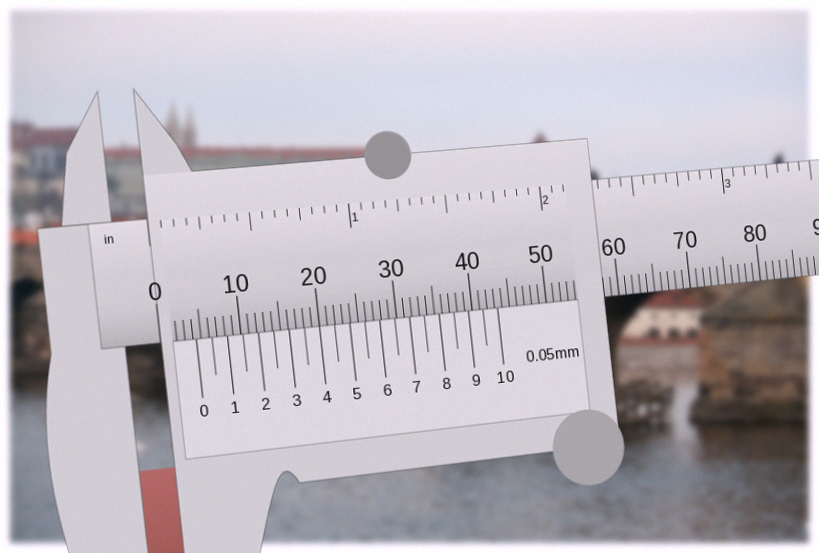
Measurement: 4.4 mm
